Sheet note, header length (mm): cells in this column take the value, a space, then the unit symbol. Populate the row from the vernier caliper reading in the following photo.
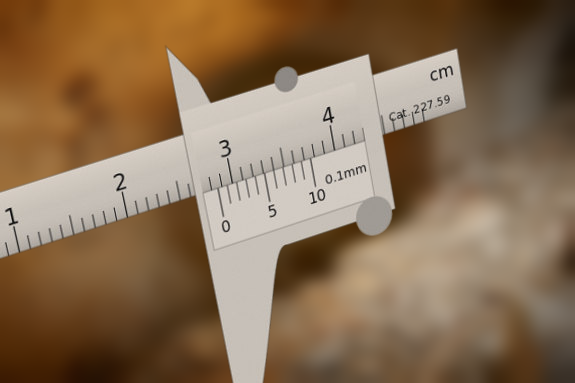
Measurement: 28.6 mm
